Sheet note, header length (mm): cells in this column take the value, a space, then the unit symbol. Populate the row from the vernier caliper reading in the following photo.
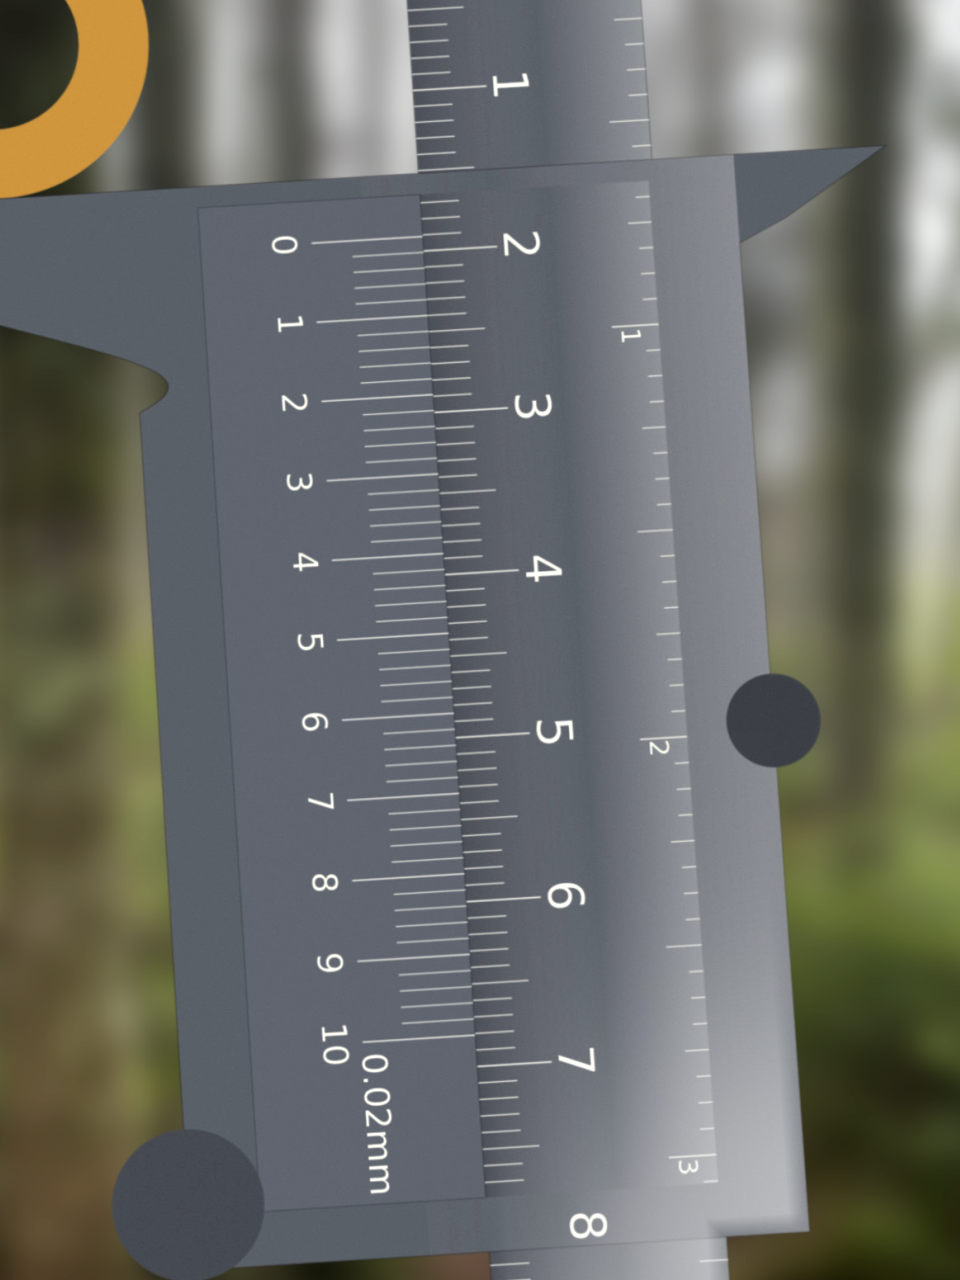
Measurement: 19.1 mm
